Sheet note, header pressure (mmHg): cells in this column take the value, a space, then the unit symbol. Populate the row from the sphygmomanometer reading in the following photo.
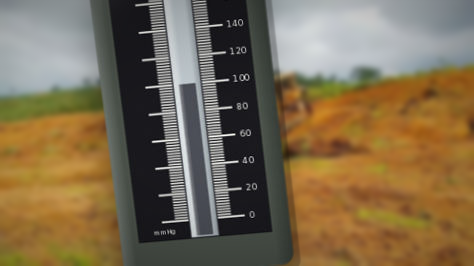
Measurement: 100 mmHg
